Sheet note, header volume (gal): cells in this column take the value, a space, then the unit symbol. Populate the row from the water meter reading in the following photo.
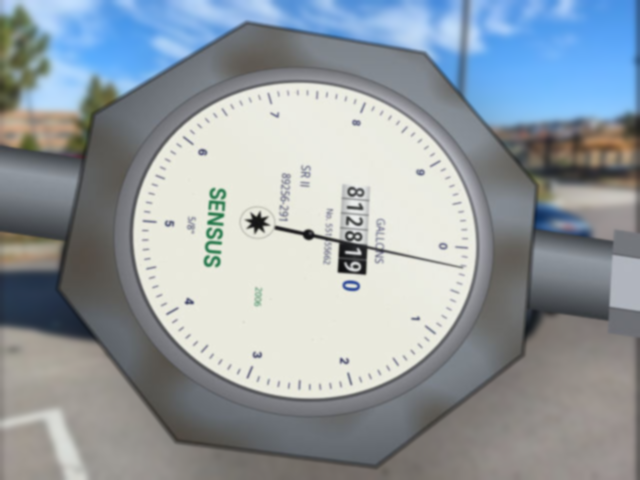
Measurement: 8128190.2 gal
